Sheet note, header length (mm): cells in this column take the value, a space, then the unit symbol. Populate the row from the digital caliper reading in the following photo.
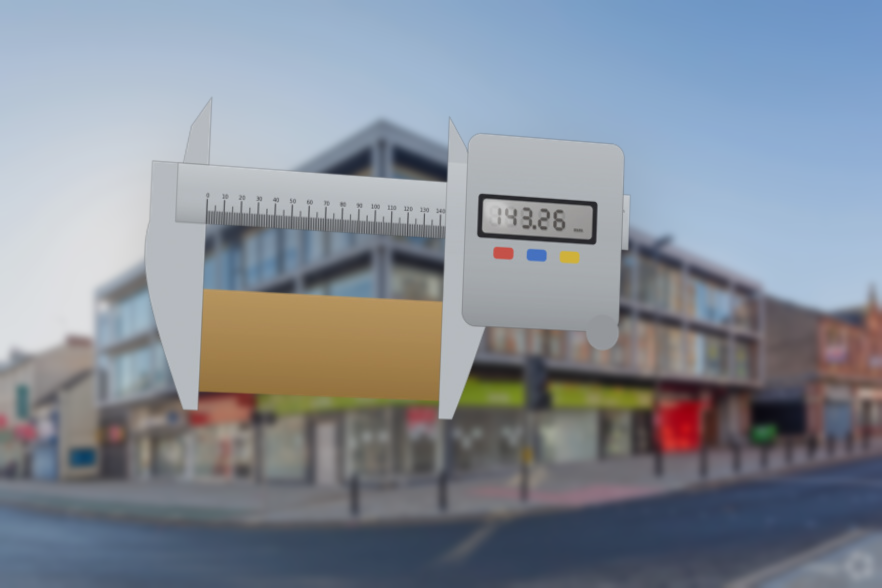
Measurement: 143.26 mm
